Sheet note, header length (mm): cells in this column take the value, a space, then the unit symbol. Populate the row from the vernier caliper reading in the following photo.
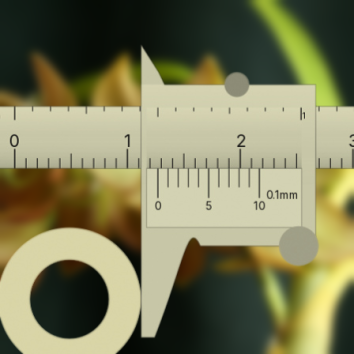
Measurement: 12.7 mm
